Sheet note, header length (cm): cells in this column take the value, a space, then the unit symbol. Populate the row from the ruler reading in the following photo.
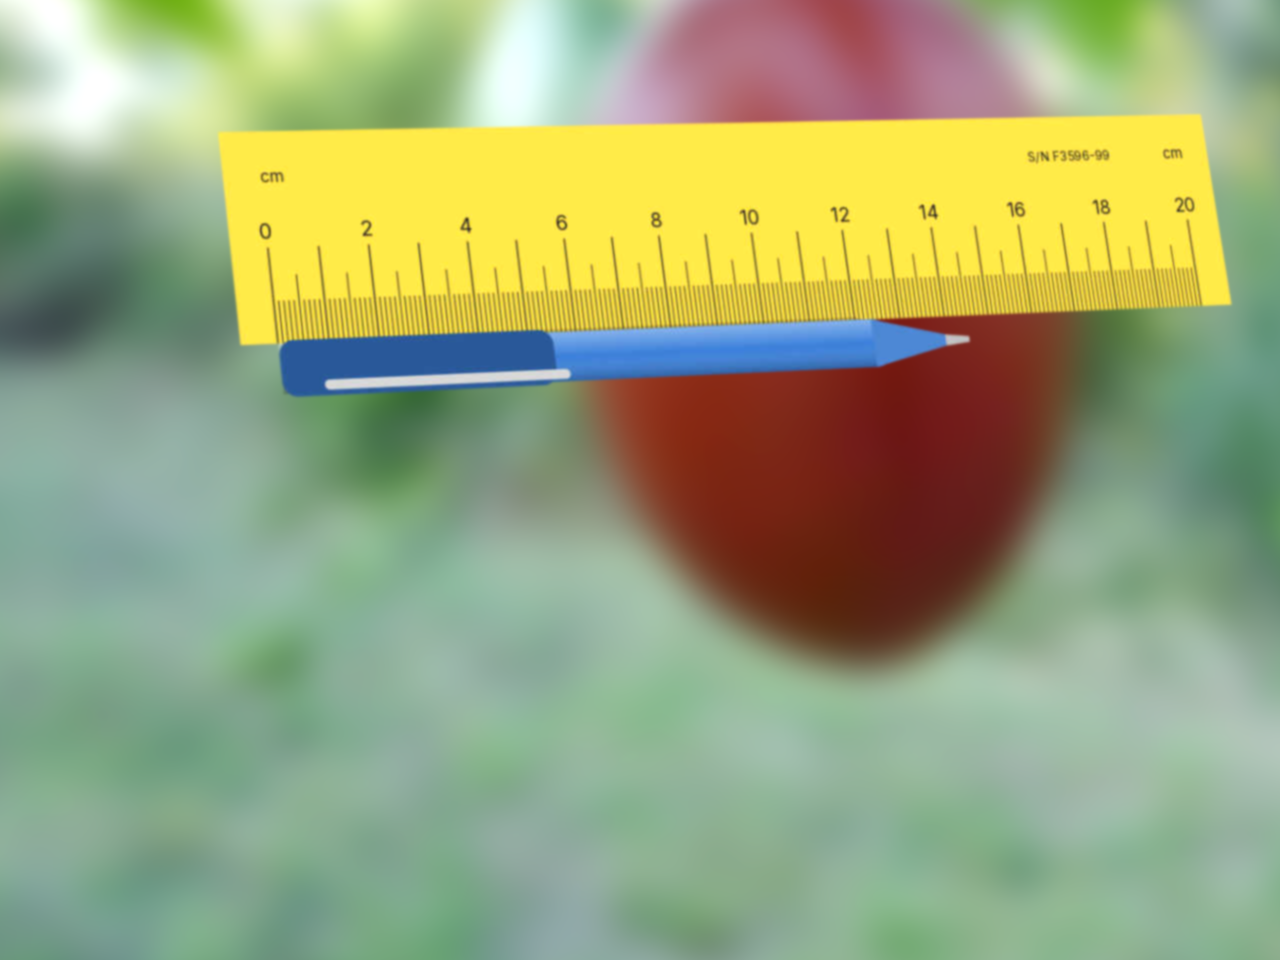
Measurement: 14.5 cm
